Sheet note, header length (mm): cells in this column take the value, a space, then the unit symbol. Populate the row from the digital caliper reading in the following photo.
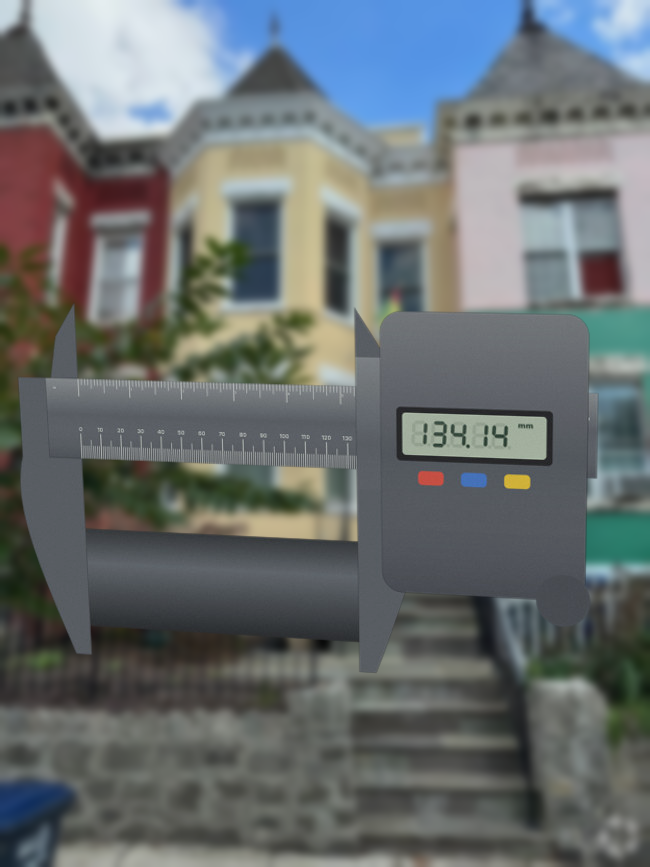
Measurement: 134.14 mm
